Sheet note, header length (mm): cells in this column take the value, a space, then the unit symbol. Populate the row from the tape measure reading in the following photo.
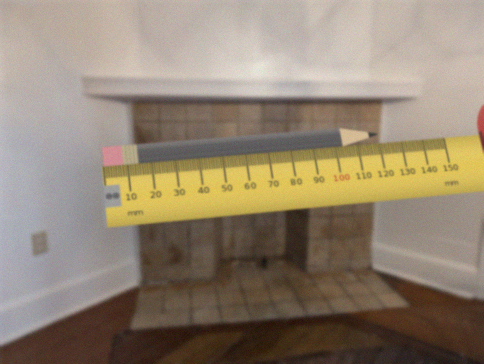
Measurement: 120 mm
